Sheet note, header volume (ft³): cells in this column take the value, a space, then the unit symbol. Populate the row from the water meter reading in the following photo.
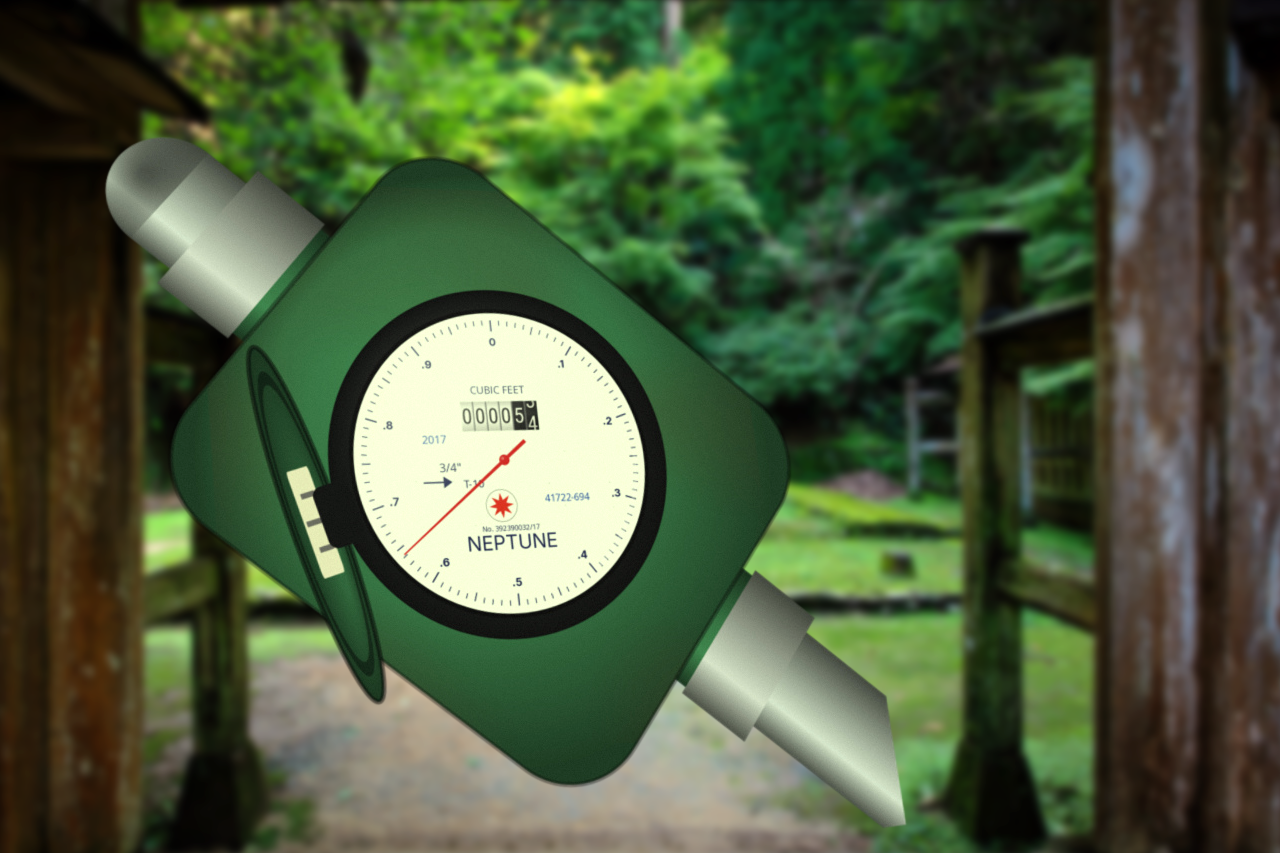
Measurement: 53.64 ft³
